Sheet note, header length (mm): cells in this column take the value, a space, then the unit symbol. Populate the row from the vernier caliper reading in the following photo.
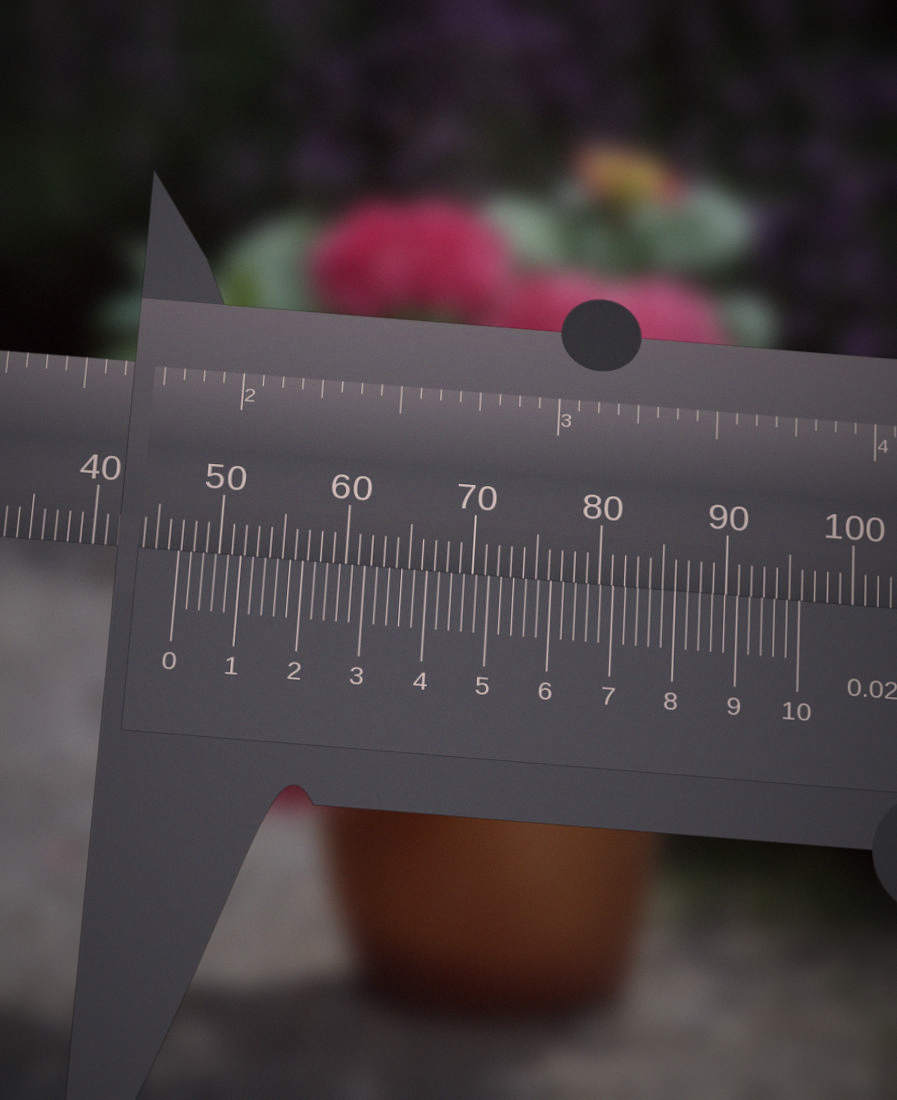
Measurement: 46.8 mm
